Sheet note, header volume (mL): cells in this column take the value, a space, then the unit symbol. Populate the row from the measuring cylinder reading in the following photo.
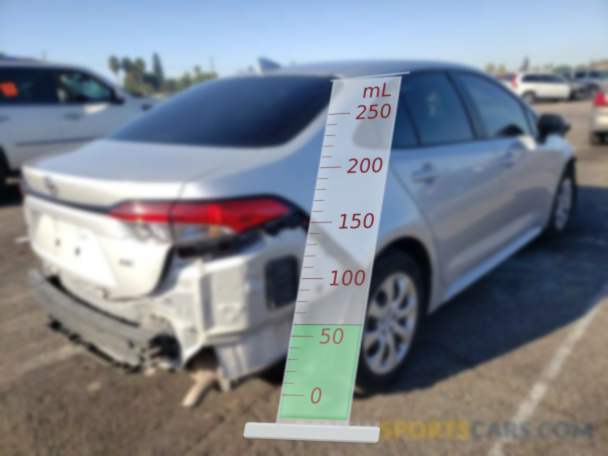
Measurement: 60 mL
